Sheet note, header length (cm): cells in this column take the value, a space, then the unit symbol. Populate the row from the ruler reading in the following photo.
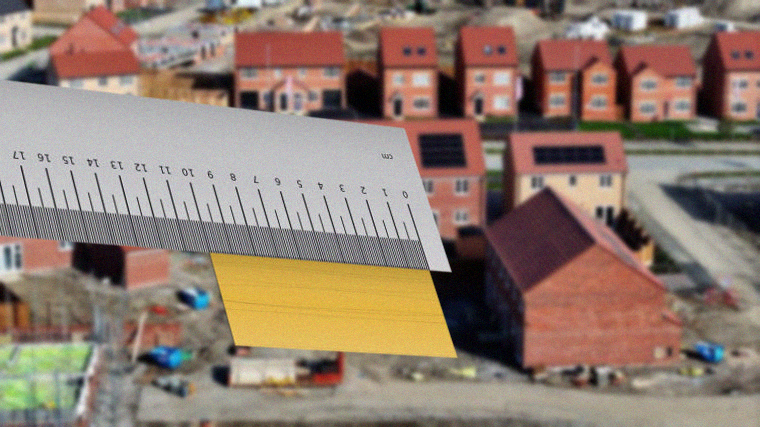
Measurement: 10 cm
